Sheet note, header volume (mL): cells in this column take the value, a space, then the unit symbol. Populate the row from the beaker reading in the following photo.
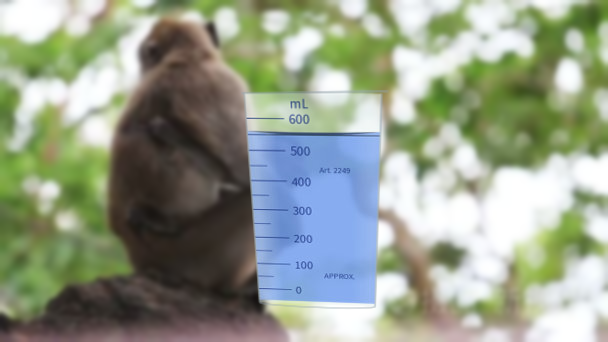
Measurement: 550 mL
